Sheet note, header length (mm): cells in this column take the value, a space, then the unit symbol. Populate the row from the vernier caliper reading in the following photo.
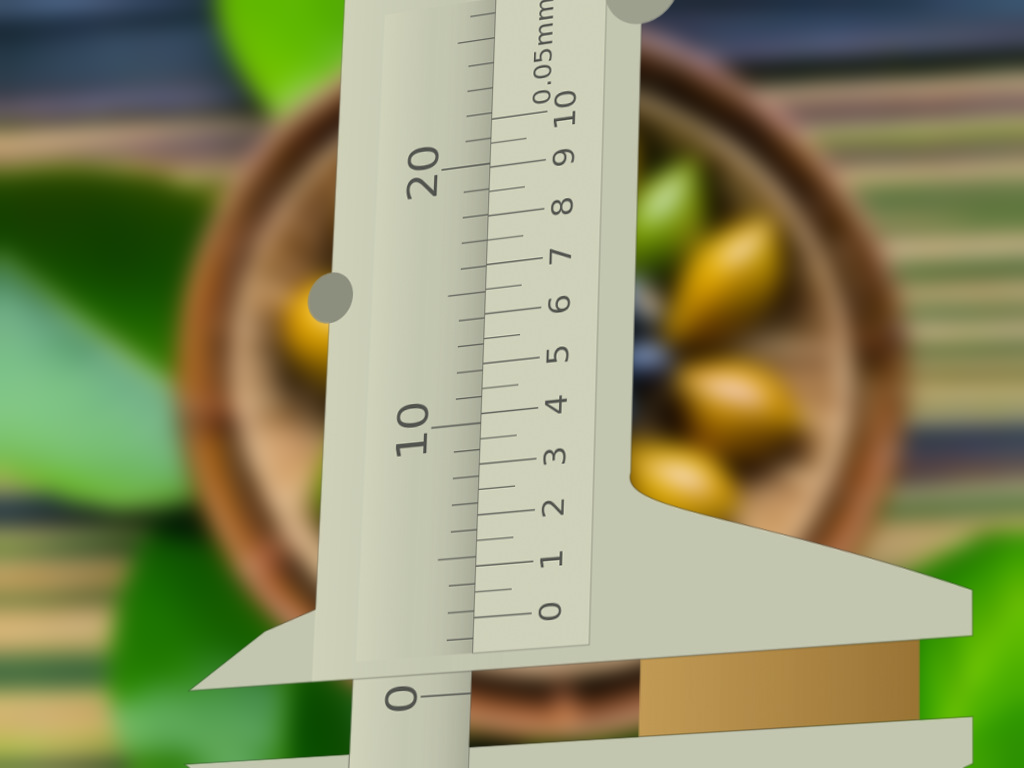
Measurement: 2.75 mm
